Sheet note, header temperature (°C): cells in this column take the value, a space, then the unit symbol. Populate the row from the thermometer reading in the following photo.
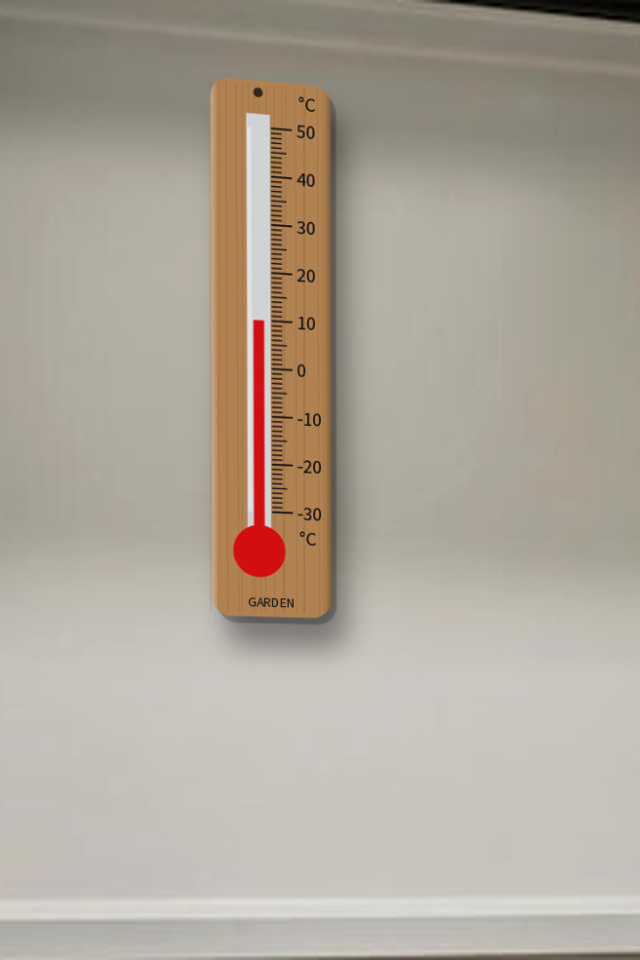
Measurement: 10 °C
